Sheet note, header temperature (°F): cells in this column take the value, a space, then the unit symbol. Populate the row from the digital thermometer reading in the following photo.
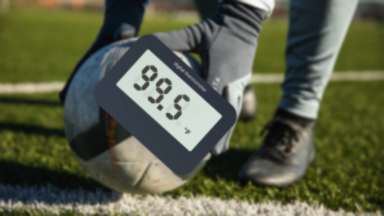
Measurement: 99.5 °F
